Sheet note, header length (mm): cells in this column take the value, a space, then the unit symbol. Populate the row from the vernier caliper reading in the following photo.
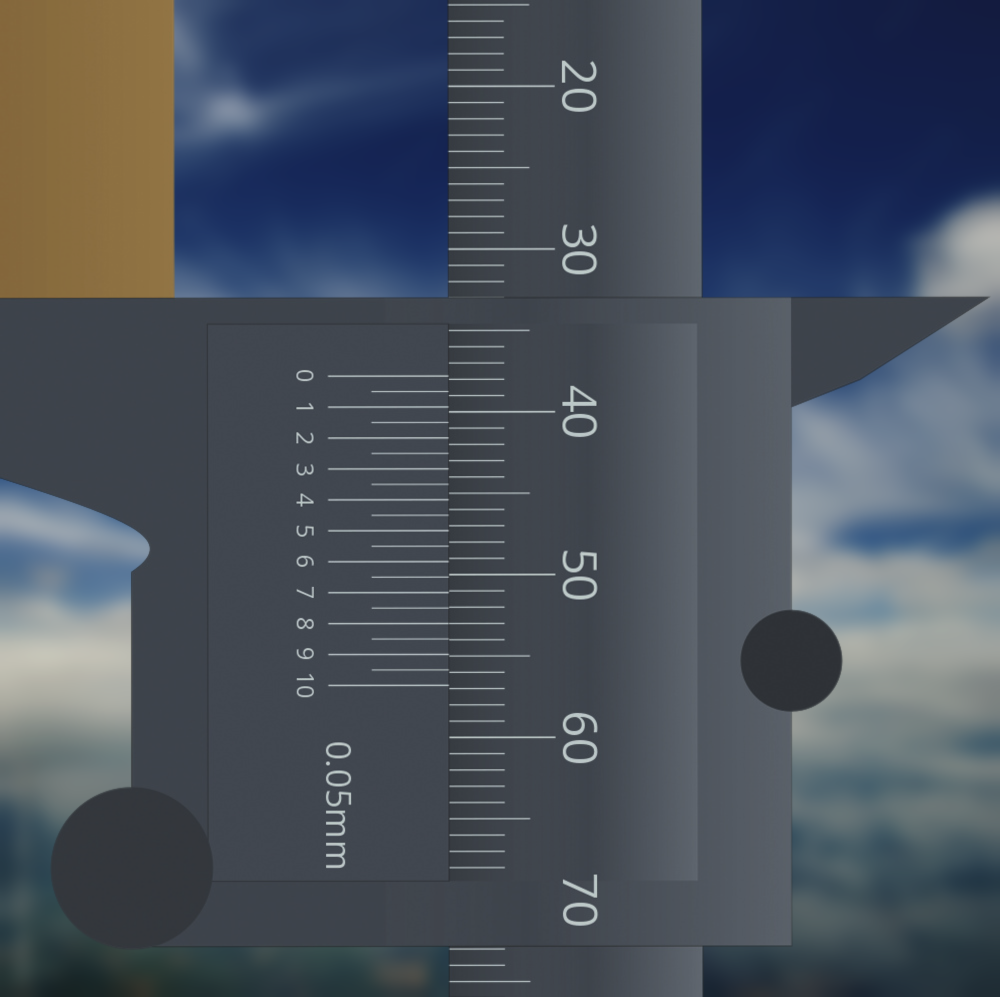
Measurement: 37.8 mm
